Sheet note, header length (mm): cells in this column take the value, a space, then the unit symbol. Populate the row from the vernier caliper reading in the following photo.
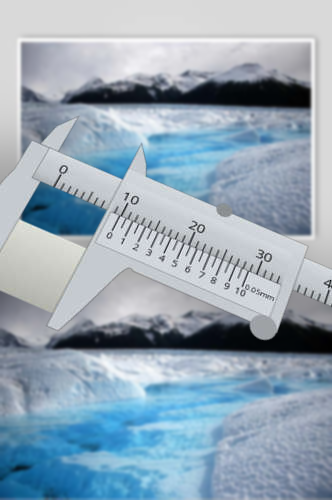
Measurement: 9.8 mm
